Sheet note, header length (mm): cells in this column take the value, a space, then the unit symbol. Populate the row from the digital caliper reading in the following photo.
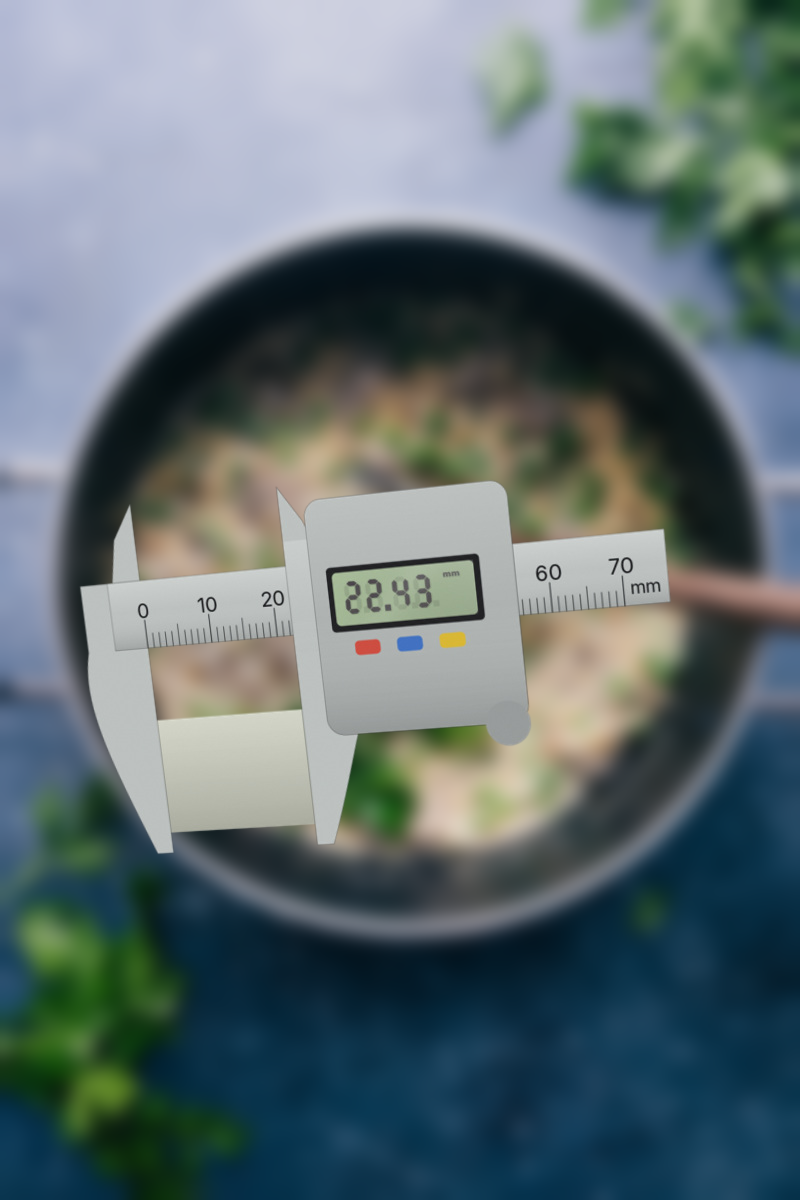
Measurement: 22.43 mm
